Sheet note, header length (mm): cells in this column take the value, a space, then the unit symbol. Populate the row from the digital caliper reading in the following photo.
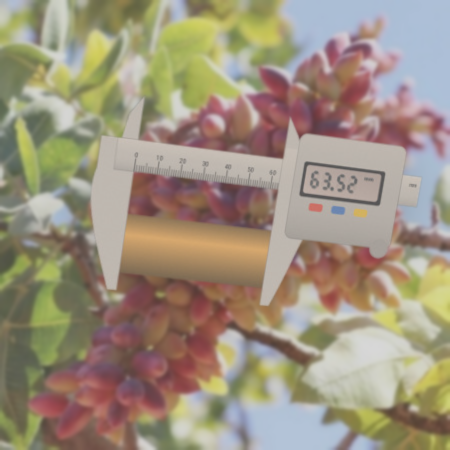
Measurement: 63.52 mm
